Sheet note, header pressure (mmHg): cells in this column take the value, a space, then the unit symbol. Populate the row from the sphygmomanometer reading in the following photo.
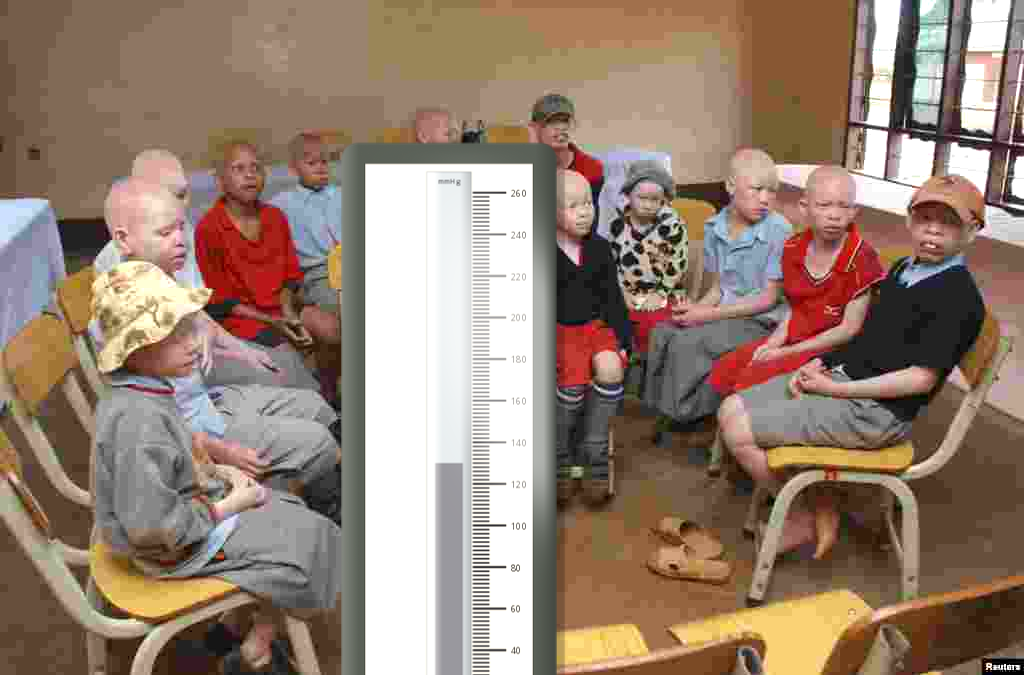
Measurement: 130 mmHg
